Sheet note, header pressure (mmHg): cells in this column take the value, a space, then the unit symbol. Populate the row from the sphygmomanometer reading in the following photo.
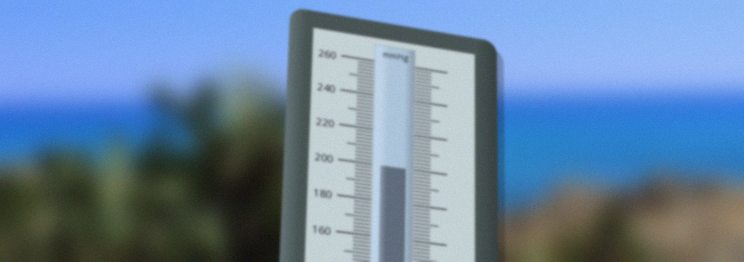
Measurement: 200 mmHg
